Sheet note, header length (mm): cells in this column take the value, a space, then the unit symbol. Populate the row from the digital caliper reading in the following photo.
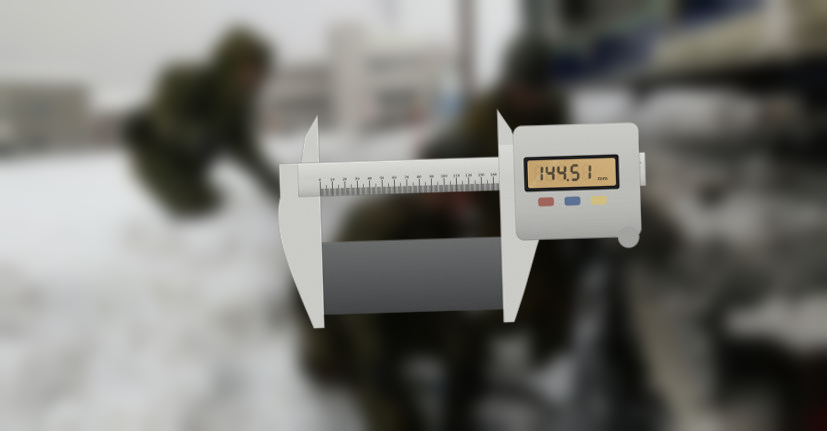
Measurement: 144.51 mm
